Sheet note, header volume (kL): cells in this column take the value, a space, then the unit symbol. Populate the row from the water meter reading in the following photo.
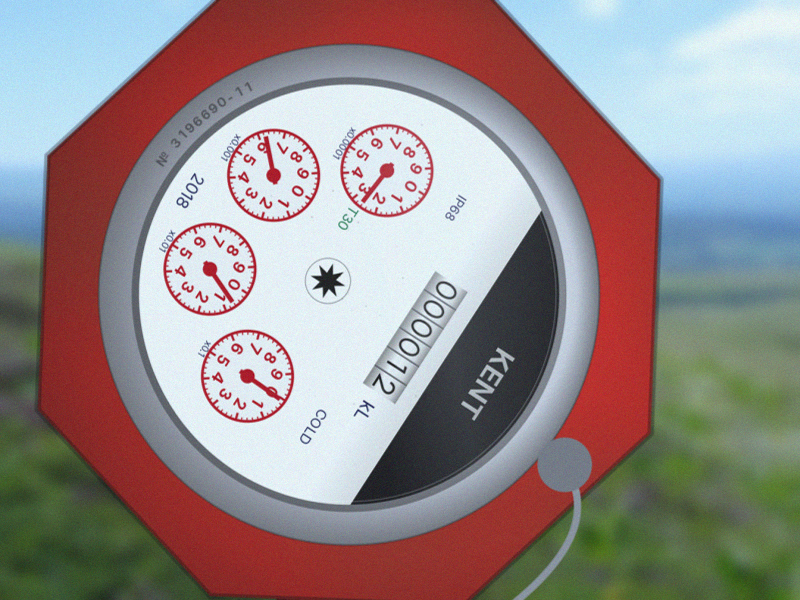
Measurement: 12.0062 kL
